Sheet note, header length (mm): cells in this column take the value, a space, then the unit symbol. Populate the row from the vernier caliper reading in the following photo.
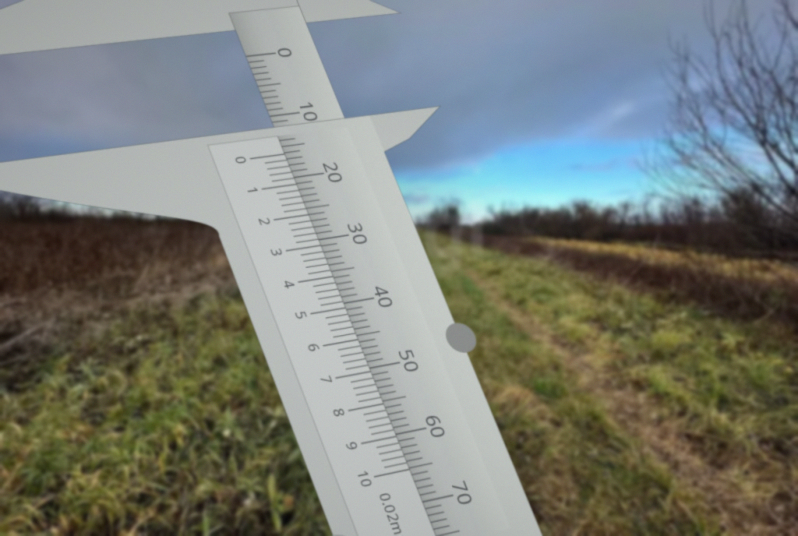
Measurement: 16.2 mm
